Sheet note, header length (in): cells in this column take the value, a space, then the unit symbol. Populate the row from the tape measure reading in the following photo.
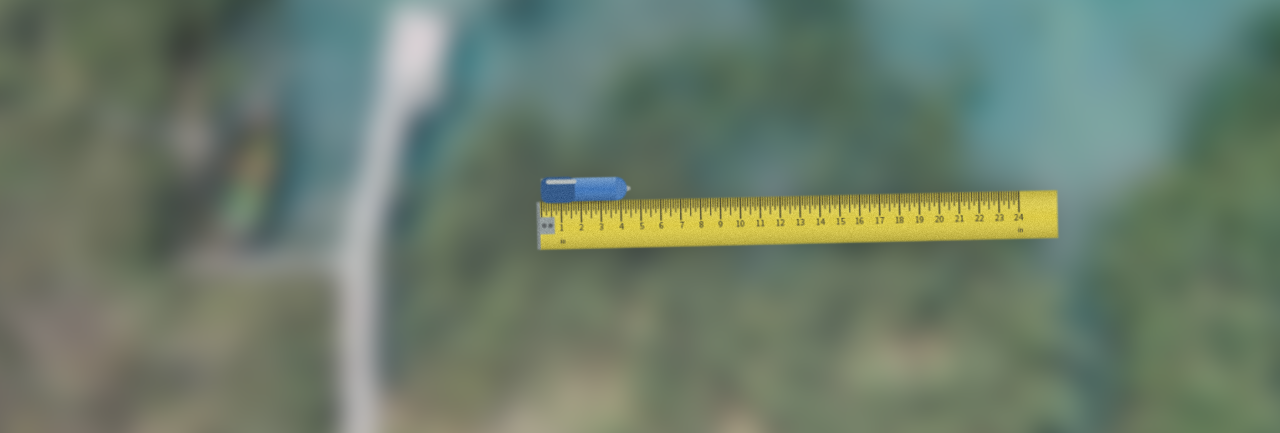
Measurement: 4.5 in
